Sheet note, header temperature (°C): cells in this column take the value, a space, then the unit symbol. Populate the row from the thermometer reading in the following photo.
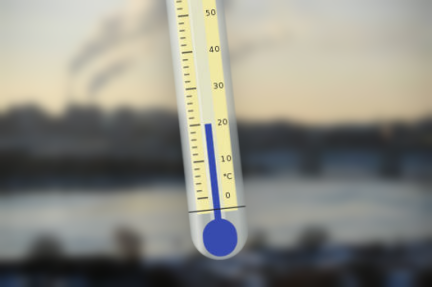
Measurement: 20 °C
